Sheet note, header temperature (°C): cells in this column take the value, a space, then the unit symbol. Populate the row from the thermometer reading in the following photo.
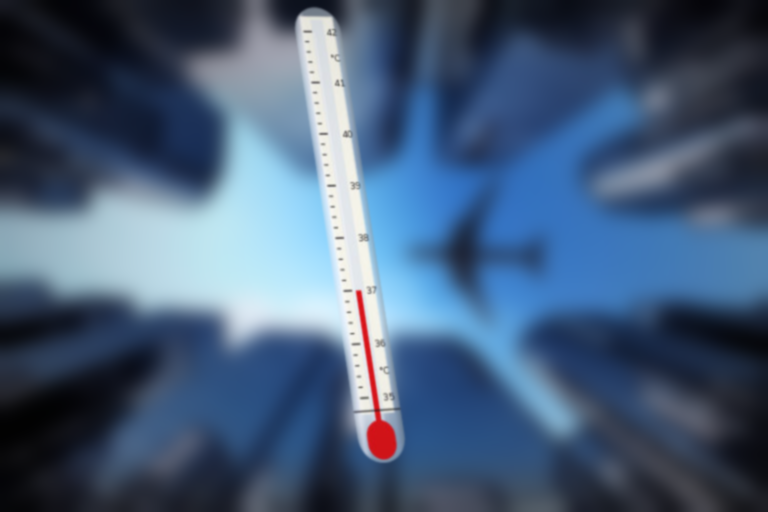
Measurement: 37 °C
